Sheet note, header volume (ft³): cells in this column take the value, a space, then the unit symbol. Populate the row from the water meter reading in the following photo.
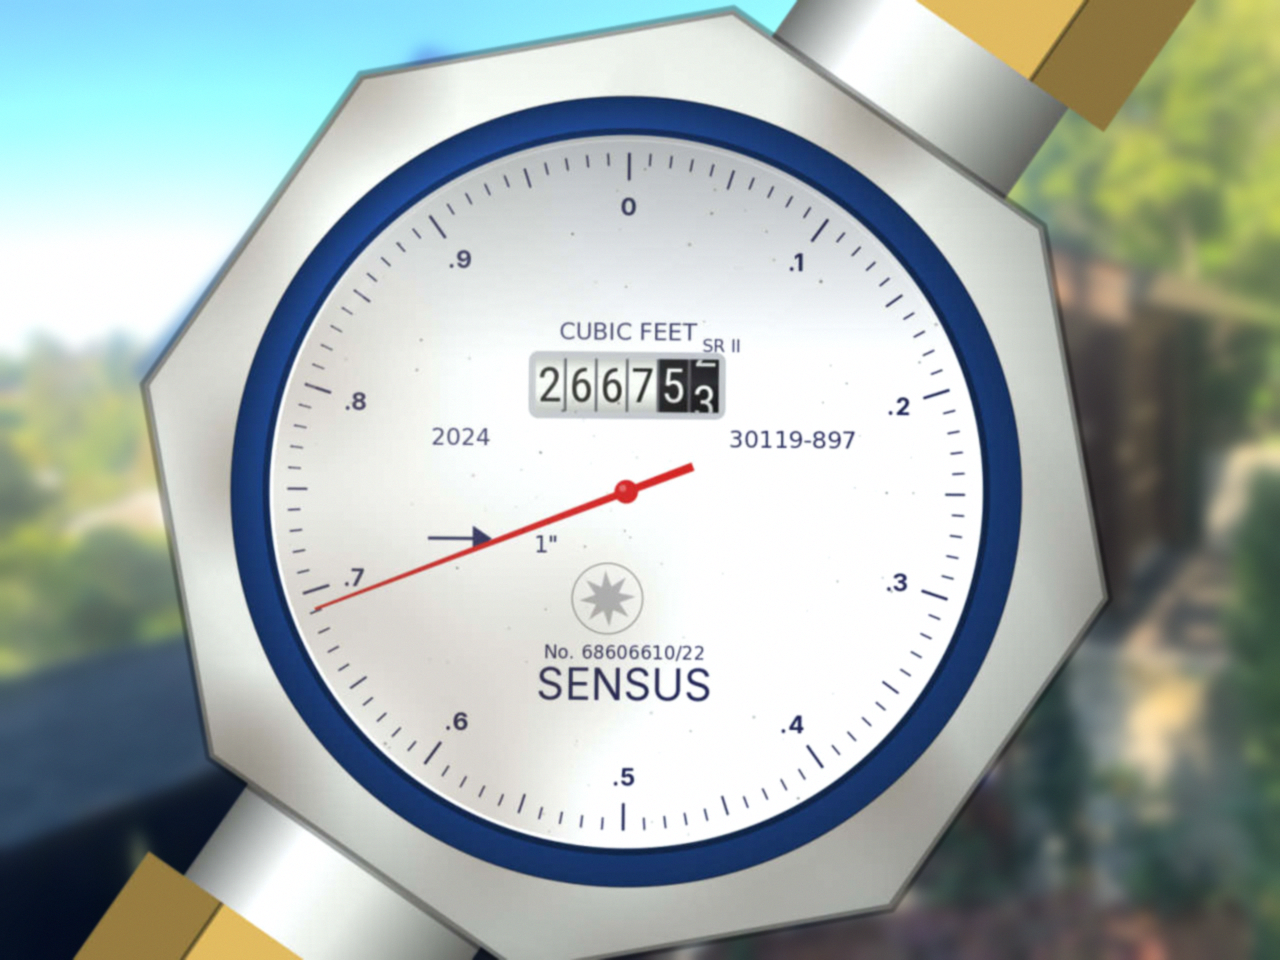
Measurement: 266752.69 ft³
